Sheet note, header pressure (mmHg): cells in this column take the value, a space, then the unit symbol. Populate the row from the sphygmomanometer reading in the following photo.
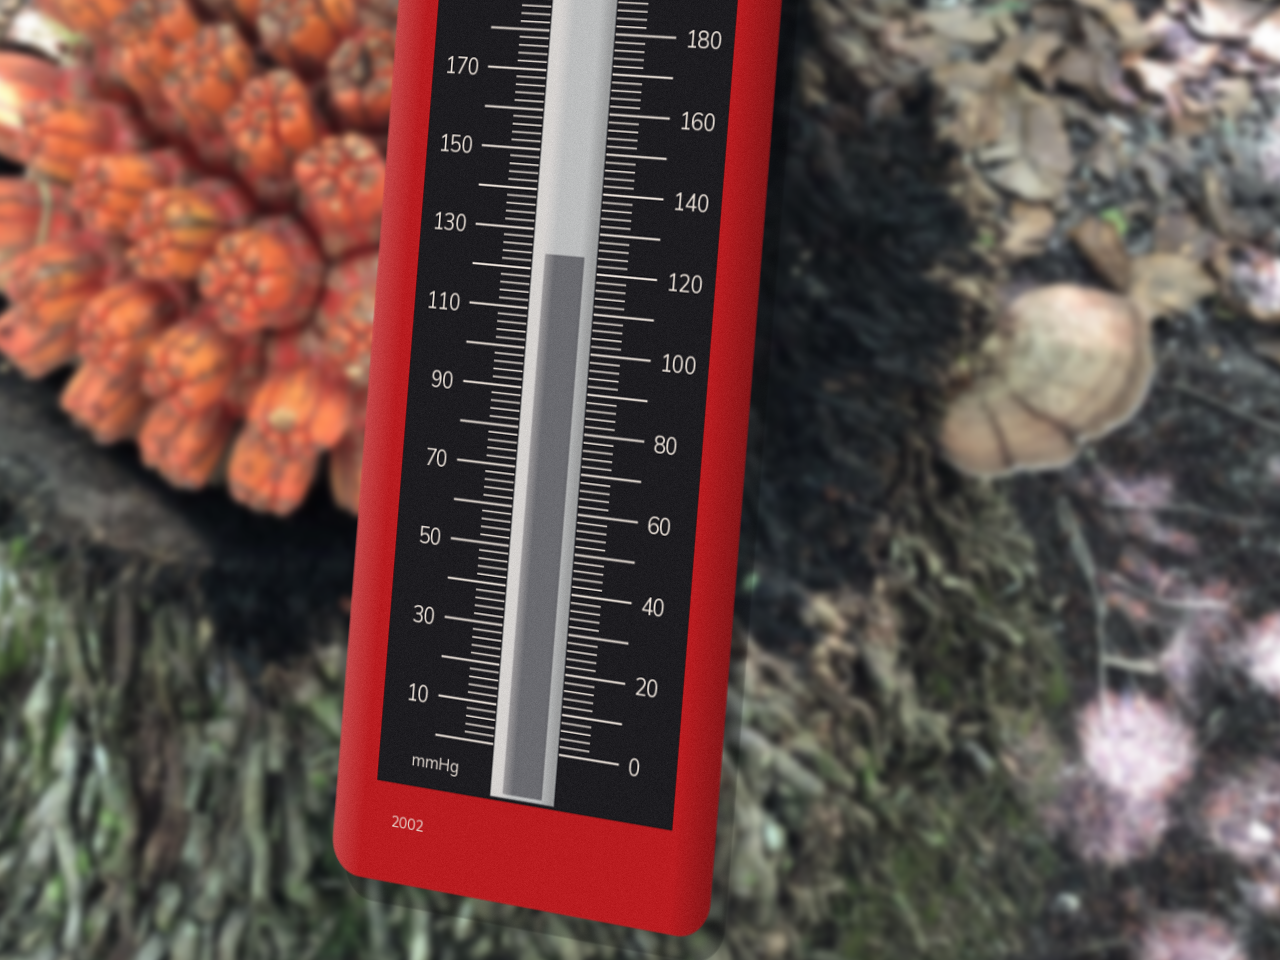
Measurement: 124 mmHg
